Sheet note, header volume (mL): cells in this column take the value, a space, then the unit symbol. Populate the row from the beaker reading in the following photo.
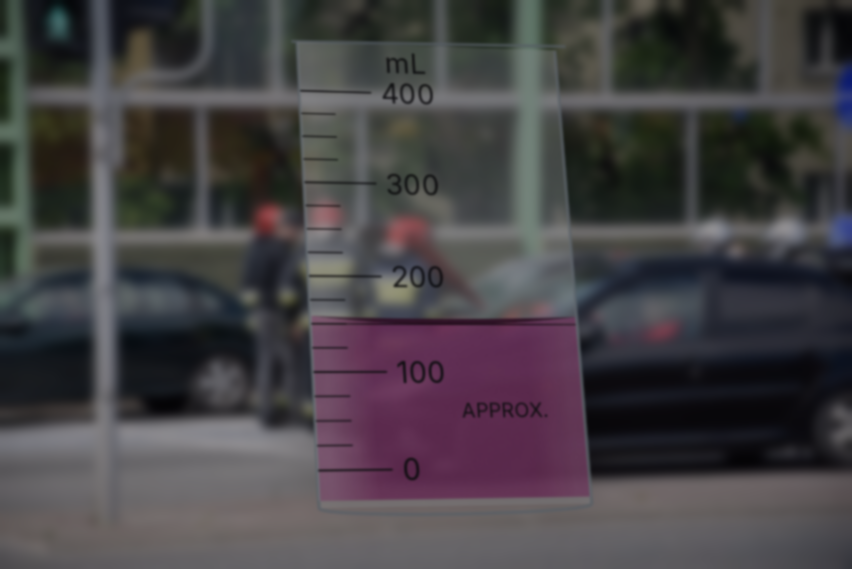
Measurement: 150 mL
